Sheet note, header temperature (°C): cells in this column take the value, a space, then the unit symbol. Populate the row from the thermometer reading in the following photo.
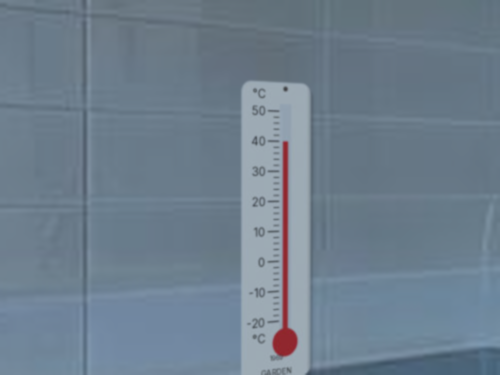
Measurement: 40 °C
